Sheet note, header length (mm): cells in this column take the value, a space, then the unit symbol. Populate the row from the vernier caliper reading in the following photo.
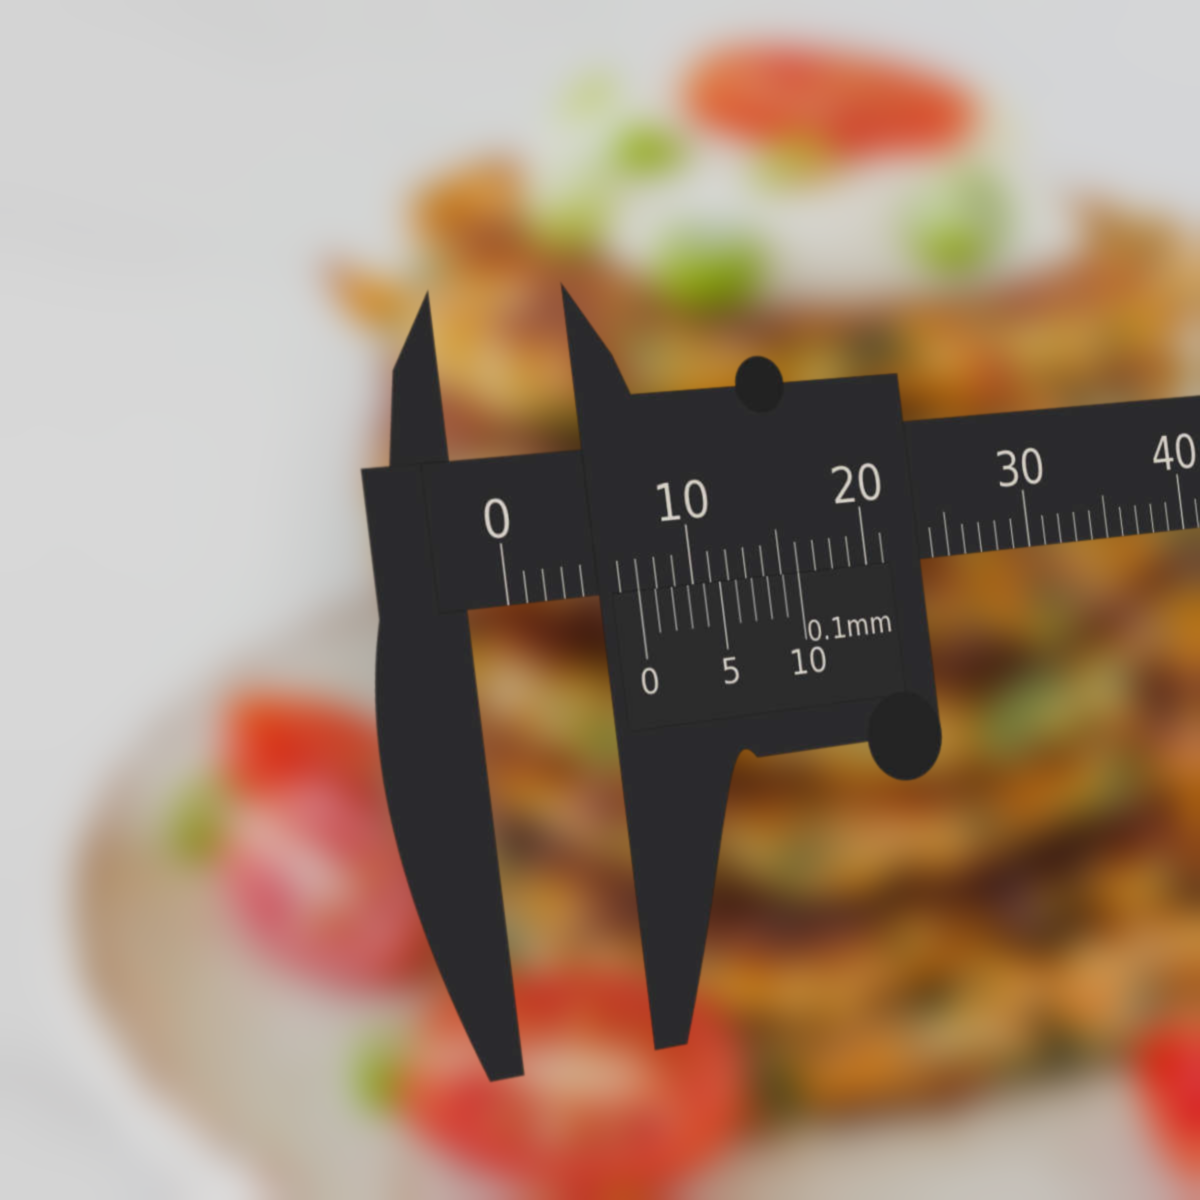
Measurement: 7.0 mm
